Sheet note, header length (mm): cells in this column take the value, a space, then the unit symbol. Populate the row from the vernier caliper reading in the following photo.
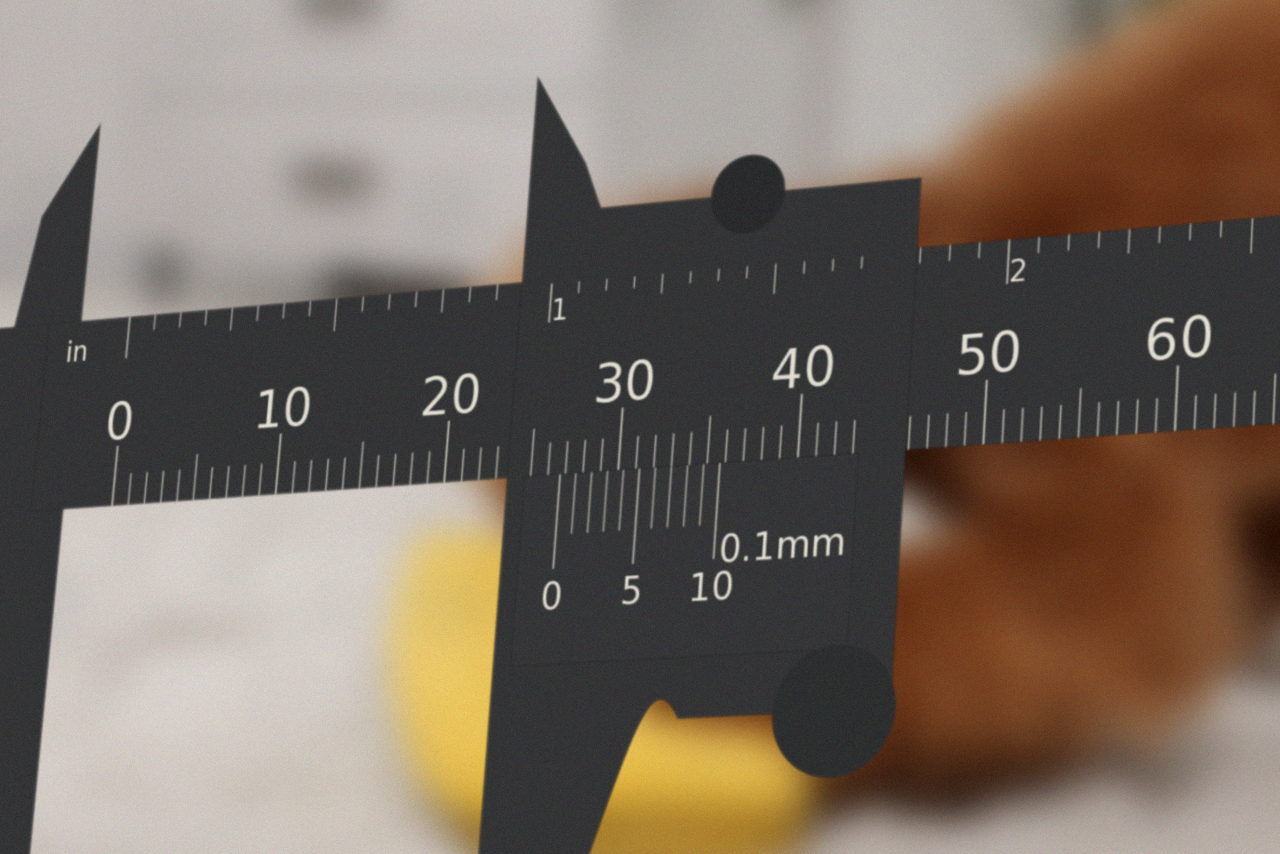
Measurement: 26.7 mm
